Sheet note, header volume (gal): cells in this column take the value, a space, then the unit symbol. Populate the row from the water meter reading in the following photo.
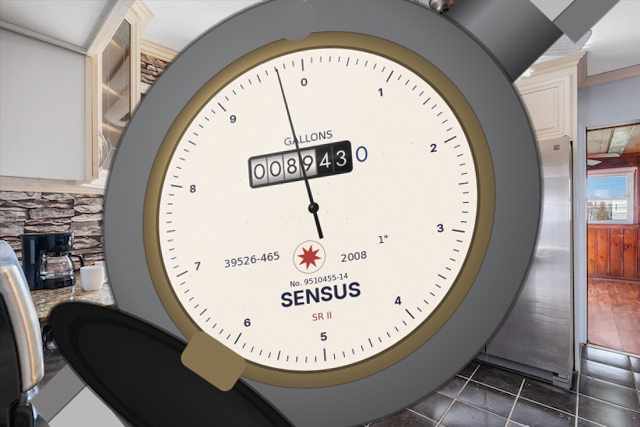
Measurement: 89429.7 gal
